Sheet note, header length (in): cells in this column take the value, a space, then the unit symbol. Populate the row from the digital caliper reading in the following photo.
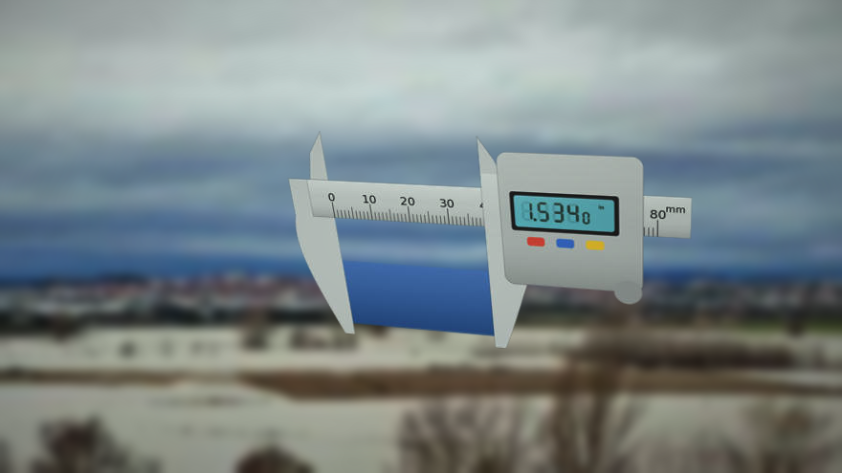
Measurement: 1.5340 in
